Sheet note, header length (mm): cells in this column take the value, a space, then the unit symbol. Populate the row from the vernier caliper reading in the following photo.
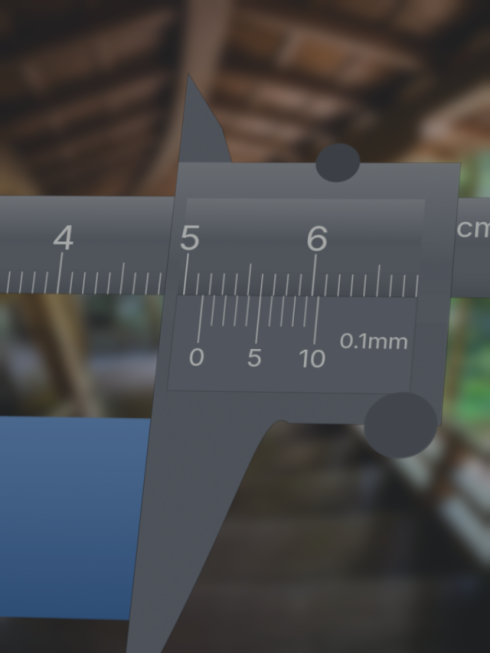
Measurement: 51.5 mm
